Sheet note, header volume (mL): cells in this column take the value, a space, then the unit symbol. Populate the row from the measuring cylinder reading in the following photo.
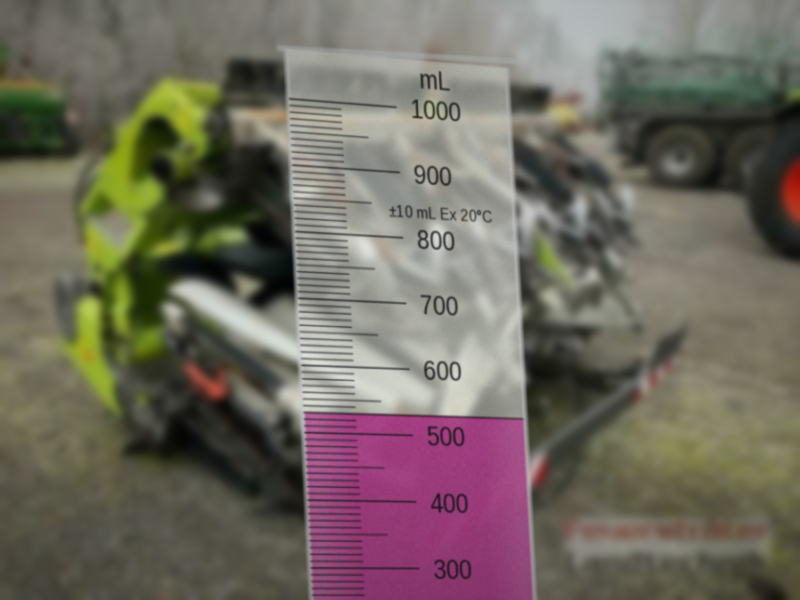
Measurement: 530 mL
